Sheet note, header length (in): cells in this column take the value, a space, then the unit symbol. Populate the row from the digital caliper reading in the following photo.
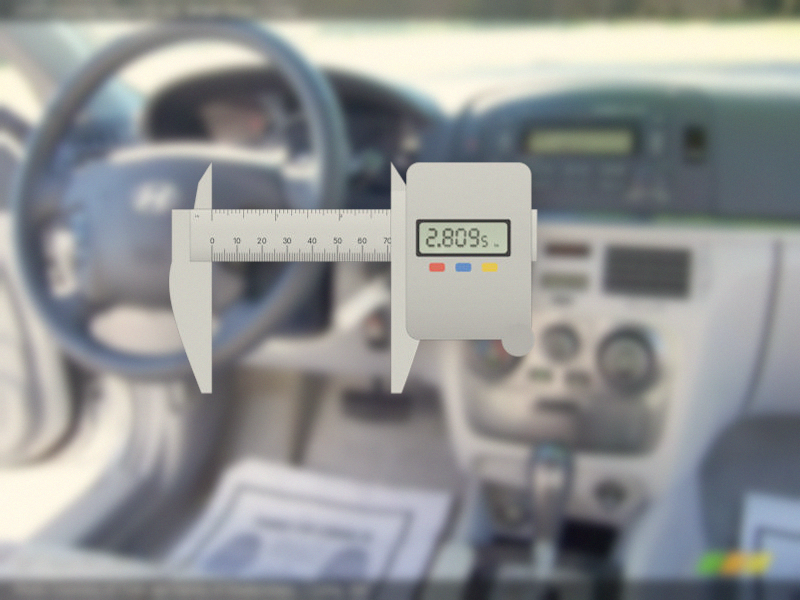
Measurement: 2.8095 in
